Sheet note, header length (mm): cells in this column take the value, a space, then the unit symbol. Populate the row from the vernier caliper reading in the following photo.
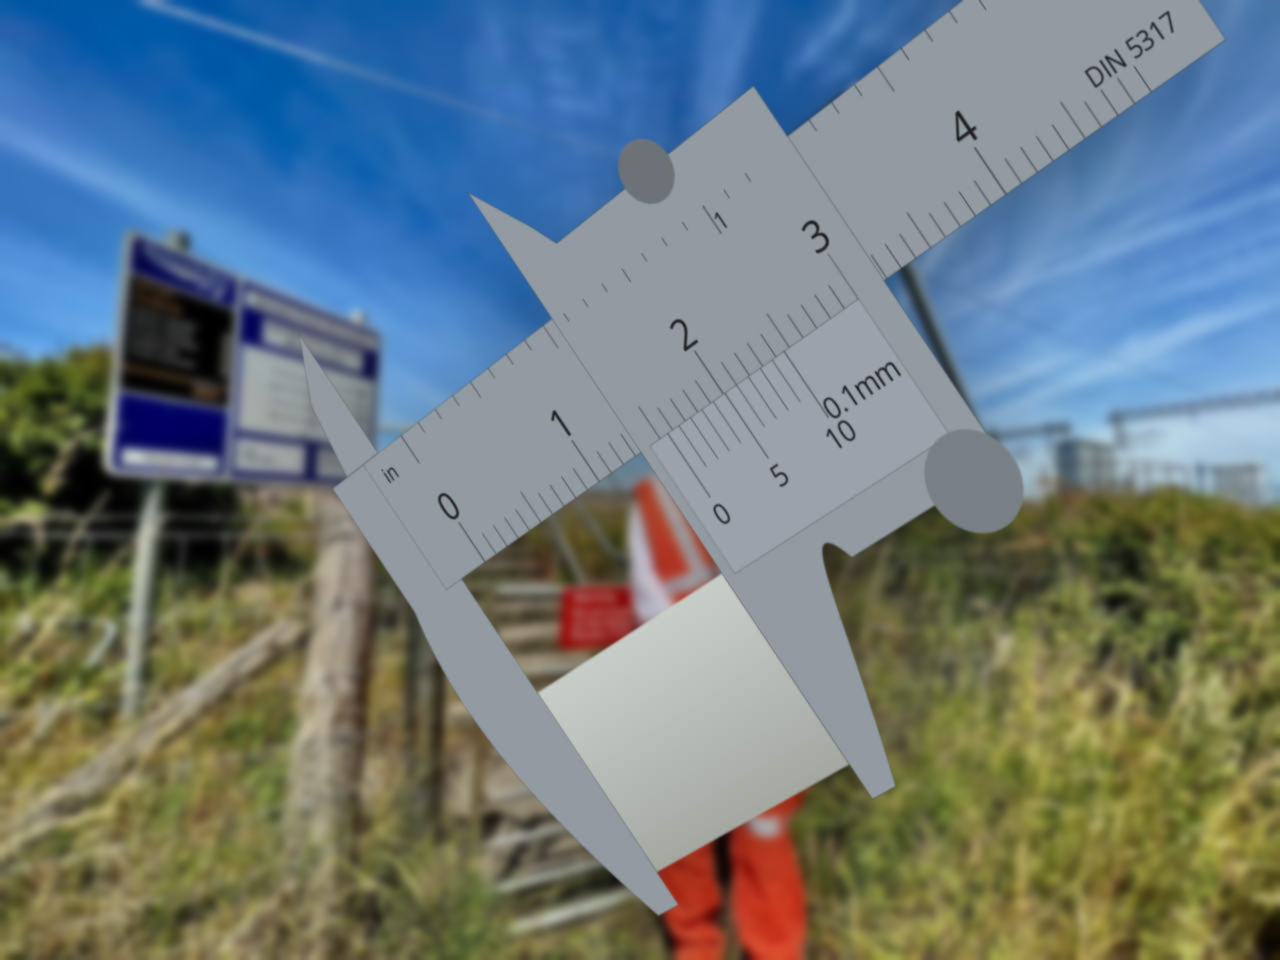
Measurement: 15.6 mm
